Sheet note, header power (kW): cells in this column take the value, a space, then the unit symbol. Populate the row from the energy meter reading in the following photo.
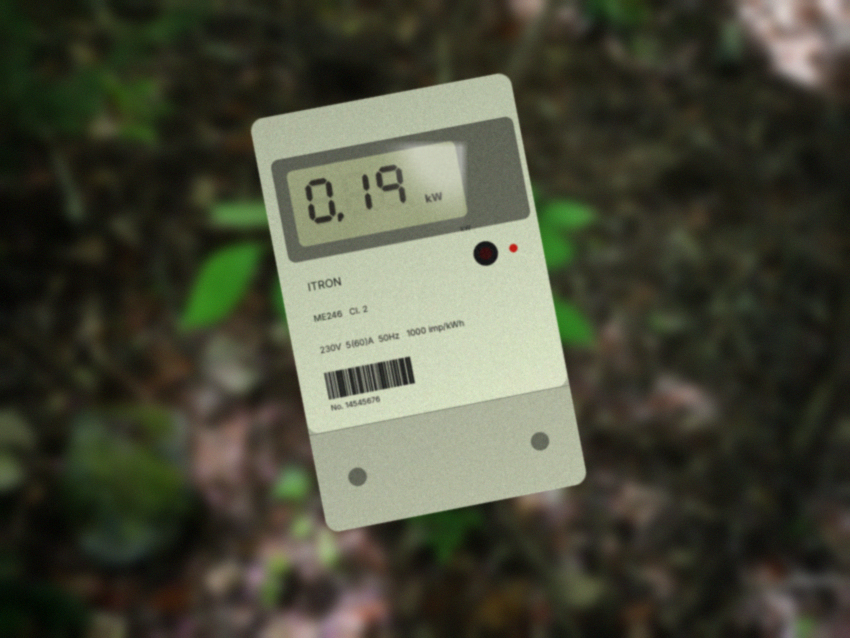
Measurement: 0.19 kW
